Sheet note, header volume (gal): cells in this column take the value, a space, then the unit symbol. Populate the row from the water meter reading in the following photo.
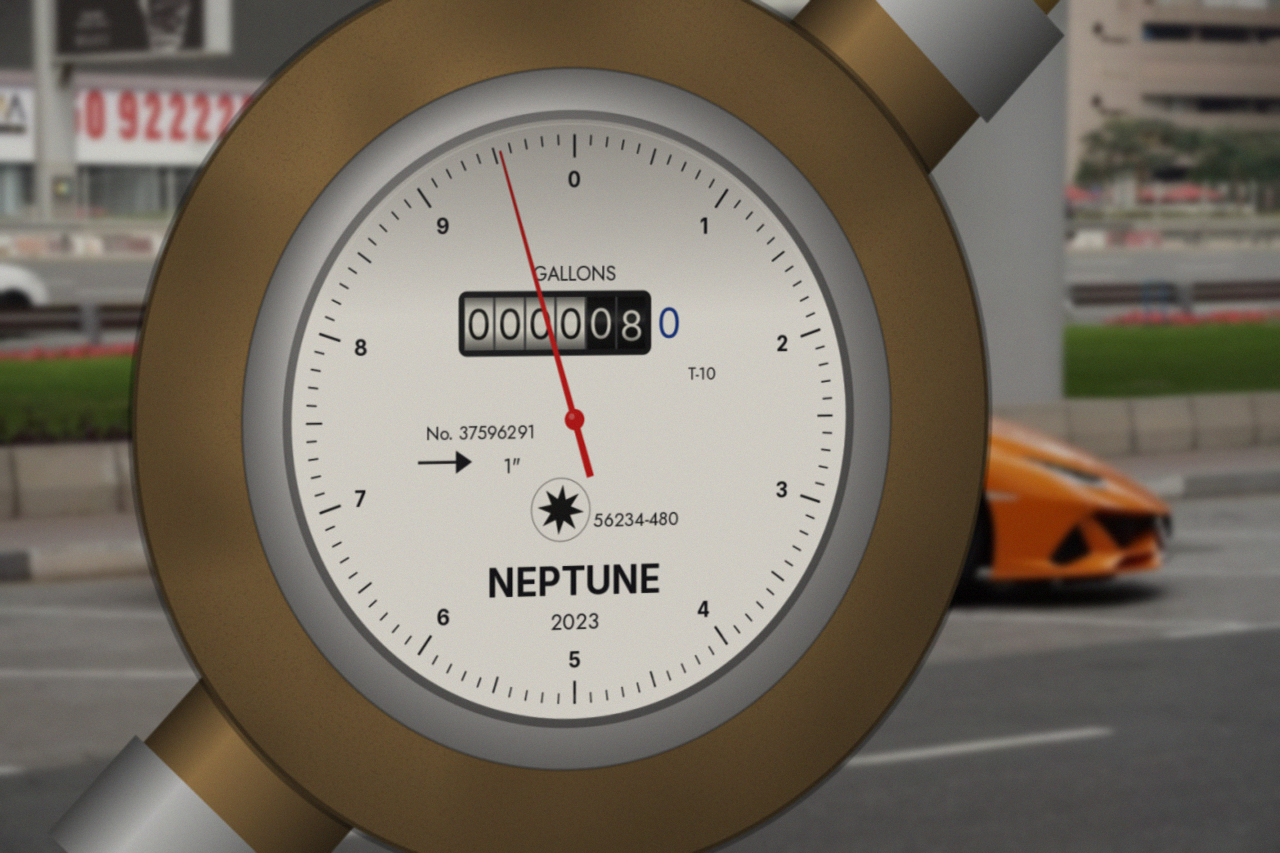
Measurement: 79.5 gal
